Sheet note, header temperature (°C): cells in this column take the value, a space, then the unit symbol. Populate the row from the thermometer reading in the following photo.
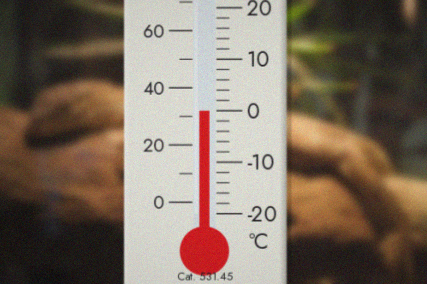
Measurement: 0 °C
